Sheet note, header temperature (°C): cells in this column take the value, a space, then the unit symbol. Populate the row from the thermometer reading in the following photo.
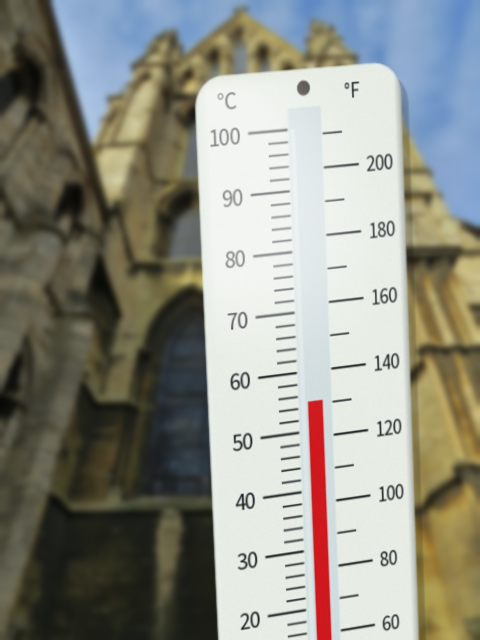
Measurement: 55 °C
